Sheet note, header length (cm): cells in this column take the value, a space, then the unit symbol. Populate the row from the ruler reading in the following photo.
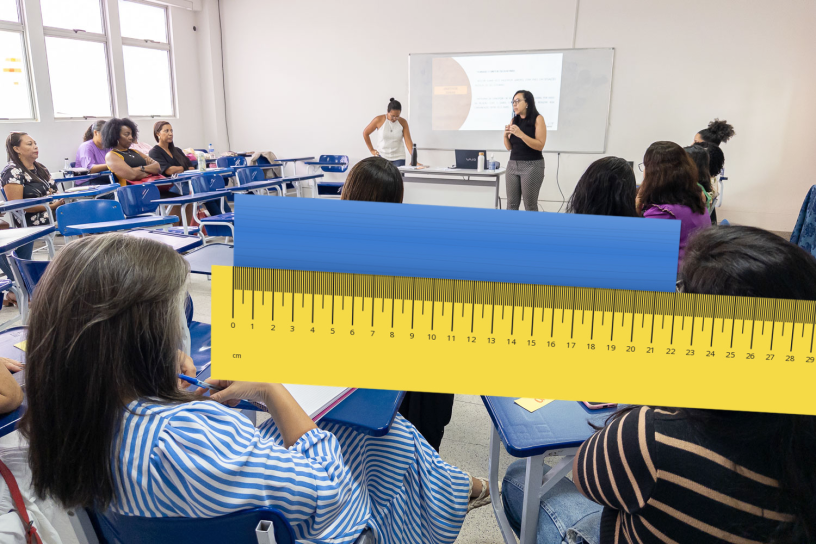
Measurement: 22 cm
